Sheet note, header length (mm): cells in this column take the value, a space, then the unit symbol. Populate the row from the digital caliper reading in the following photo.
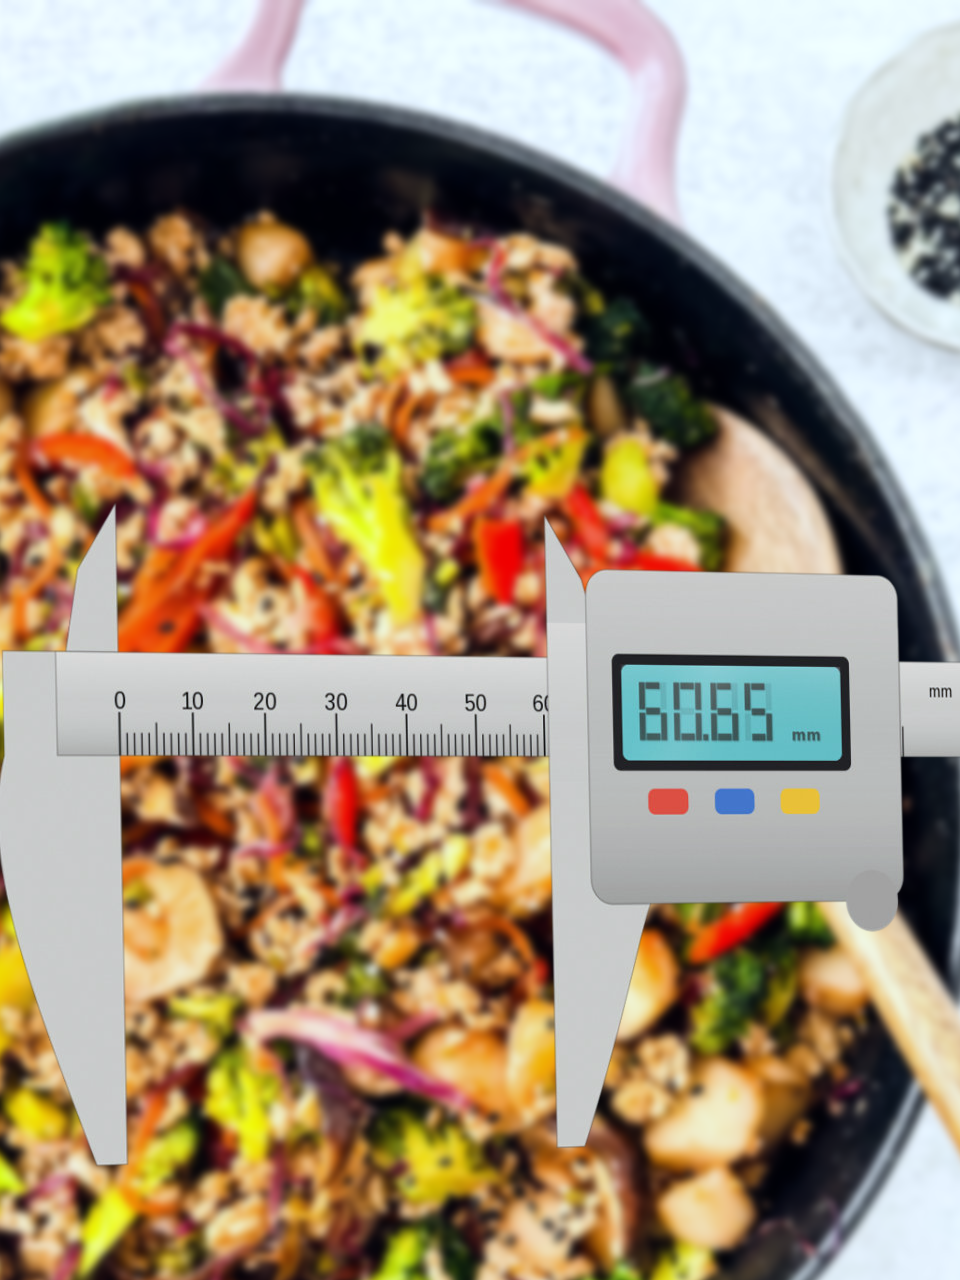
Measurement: 60.65 mm
